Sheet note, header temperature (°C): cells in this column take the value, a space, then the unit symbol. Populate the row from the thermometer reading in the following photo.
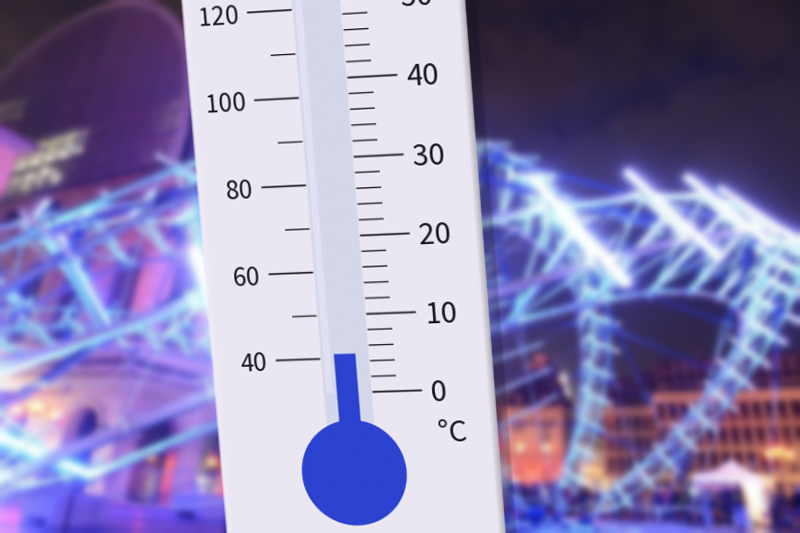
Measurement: 5 °C
